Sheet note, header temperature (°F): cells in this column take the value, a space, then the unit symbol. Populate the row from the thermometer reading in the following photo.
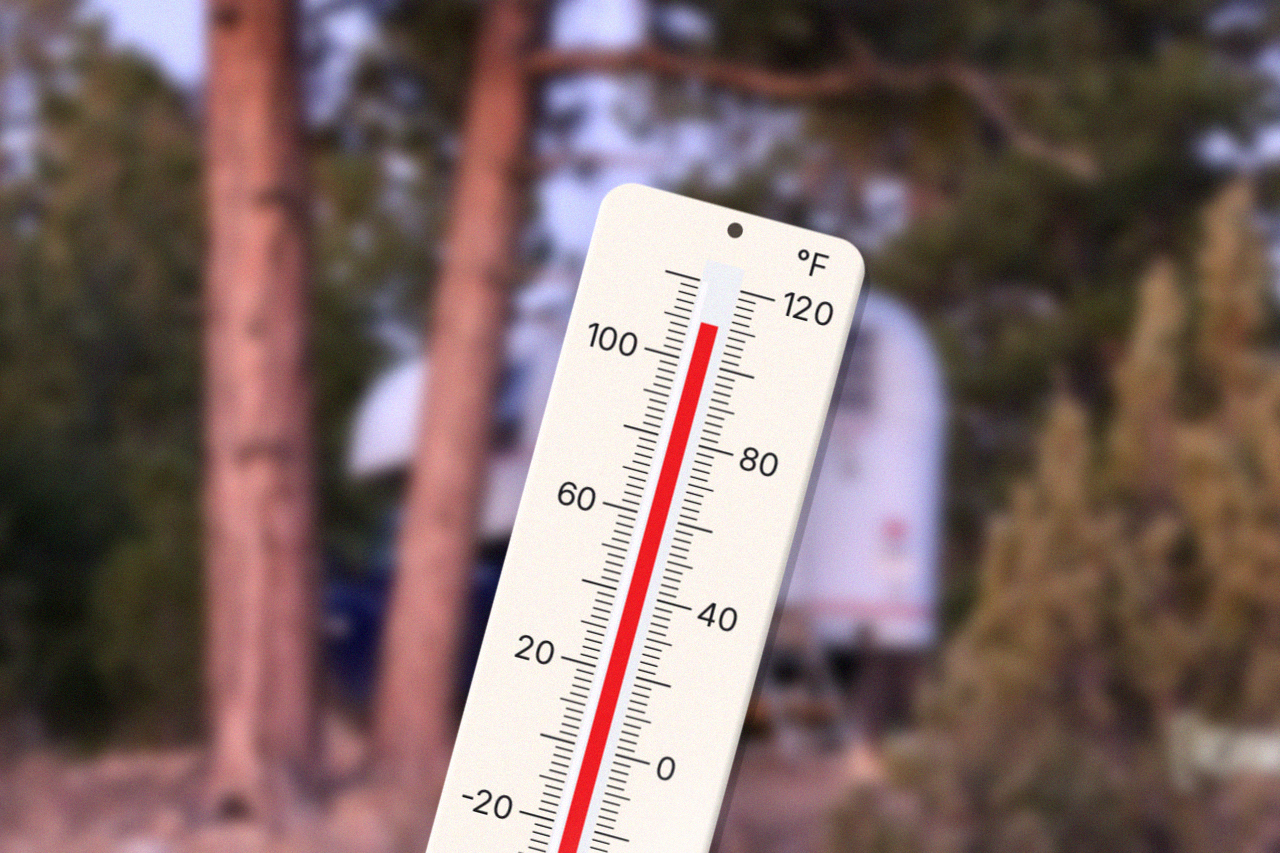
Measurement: 110 °F
